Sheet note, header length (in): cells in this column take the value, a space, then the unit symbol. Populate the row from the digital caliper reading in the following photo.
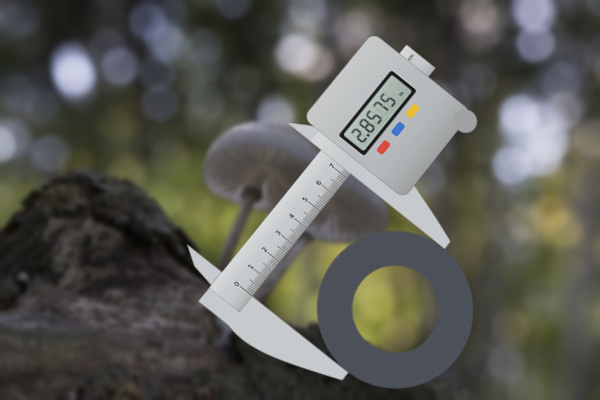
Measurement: 2.8575 in
